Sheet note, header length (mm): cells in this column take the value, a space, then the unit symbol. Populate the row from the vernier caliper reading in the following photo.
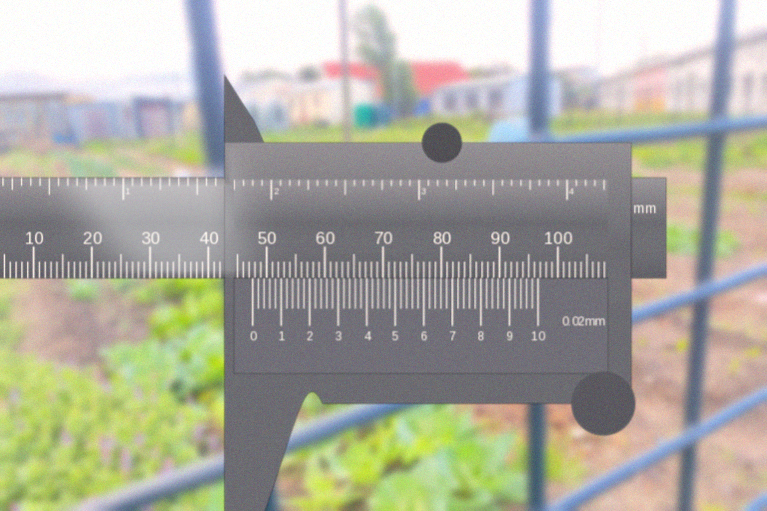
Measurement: 47.6 mm
